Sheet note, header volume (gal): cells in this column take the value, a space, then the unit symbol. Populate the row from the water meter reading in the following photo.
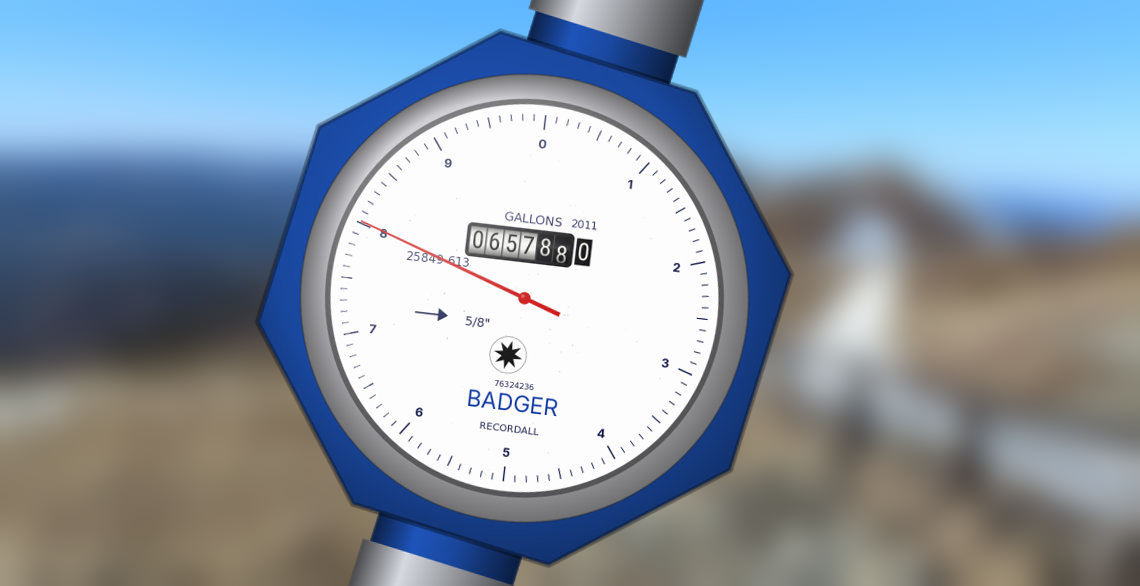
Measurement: 657878.0 gal
